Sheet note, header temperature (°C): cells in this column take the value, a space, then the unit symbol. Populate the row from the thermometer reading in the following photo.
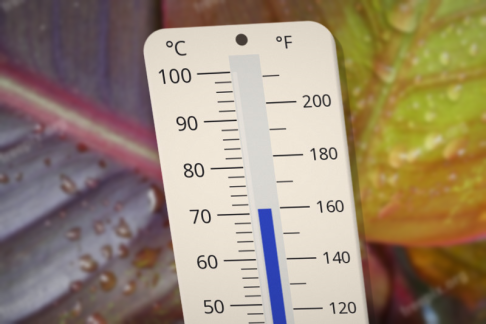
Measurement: 71 °C
